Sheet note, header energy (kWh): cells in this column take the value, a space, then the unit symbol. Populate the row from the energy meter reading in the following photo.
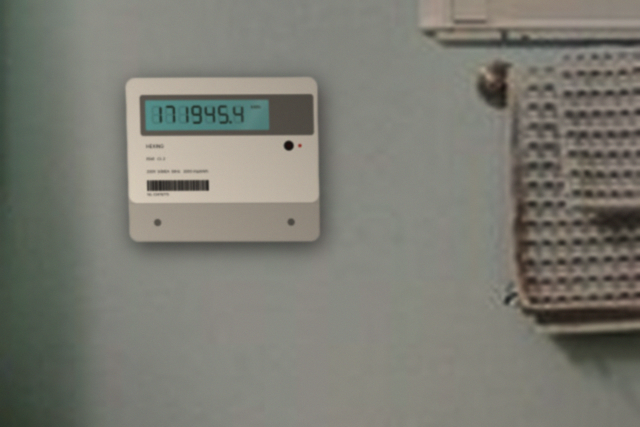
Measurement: 171945.4 kWh
